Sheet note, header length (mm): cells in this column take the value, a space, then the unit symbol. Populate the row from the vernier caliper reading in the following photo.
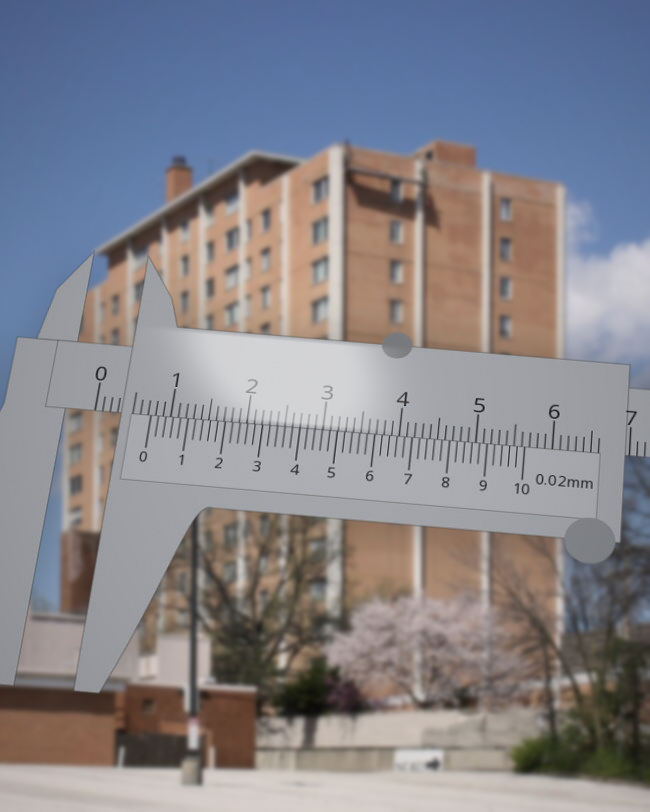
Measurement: 7.4 mm
